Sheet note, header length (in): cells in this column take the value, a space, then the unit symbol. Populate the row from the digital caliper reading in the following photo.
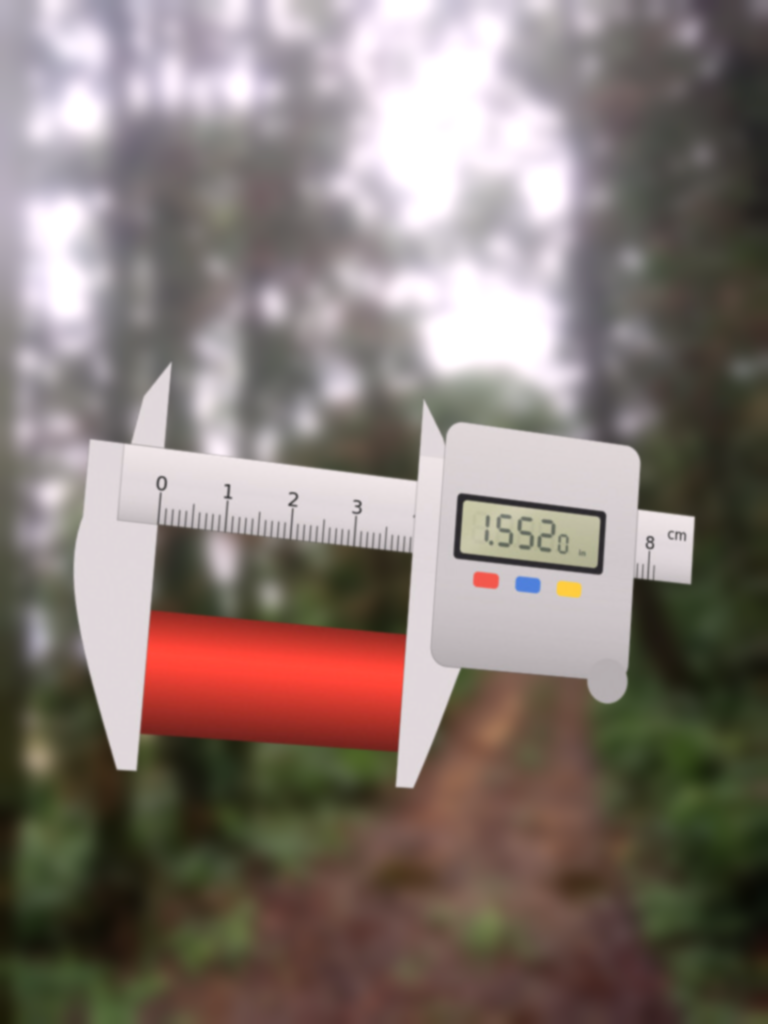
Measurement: 1.5520 in
